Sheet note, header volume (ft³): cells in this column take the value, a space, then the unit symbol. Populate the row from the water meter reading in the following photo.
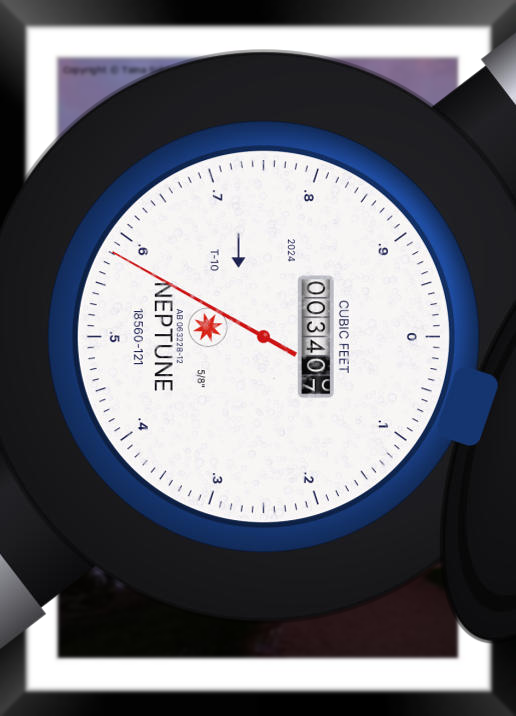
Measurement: 3406.58 ft³
